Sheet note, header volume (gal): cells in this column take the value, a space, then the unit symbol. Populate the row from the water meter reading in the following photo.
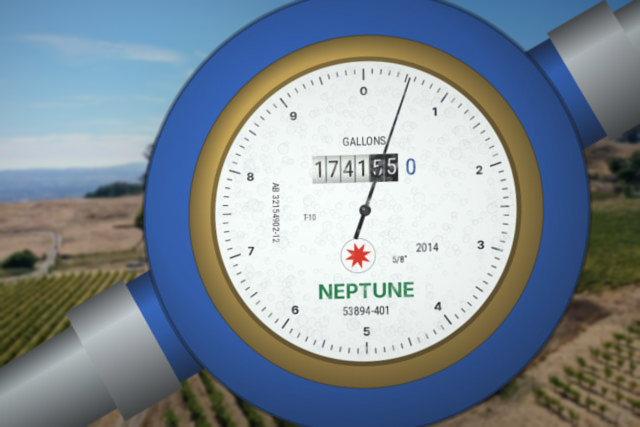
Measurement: 1741550.5 gal
